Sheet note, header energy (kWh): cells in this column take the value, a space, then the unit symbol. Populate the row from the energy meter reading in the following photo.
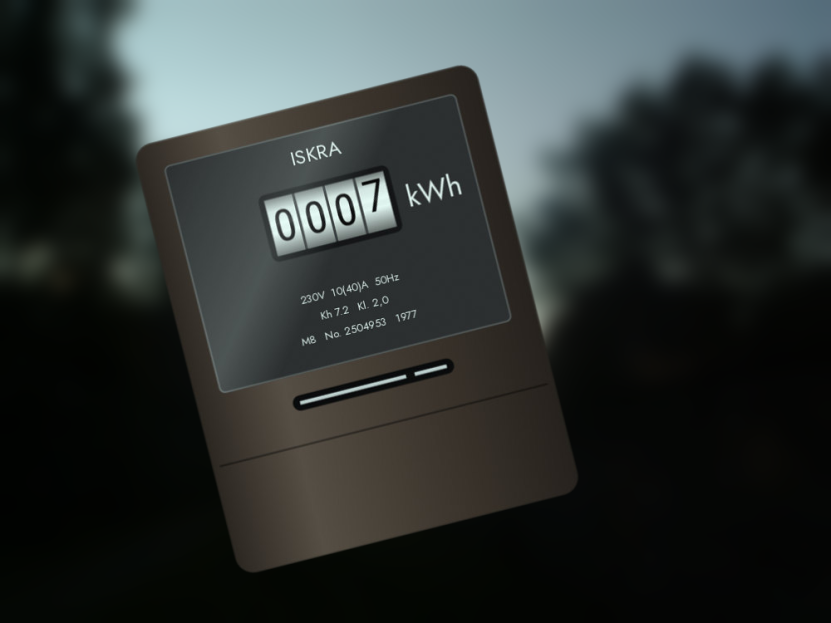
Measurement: 7 kWh
